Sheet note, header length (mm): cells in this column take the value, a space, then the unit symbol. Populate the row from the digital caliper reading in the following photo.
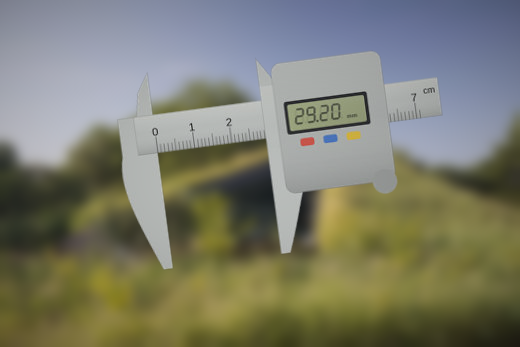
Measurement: 29.20 mm
